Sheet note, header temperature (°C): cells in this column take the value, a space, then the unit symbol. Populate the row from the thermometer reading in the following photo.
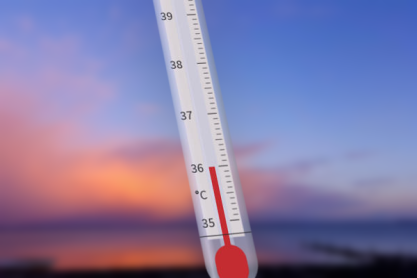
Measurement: 36 °C
